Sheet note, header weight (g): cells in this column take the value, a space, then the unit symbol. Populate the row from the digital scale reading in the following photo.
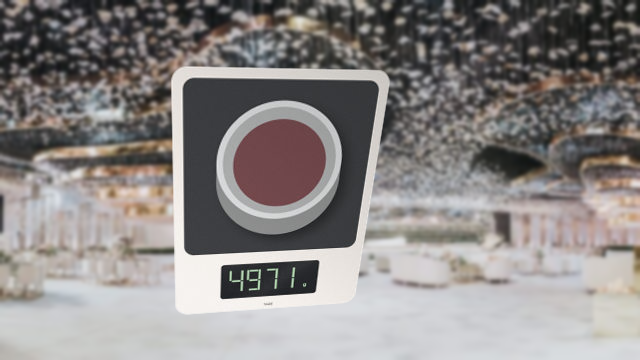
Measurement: 4971 g
